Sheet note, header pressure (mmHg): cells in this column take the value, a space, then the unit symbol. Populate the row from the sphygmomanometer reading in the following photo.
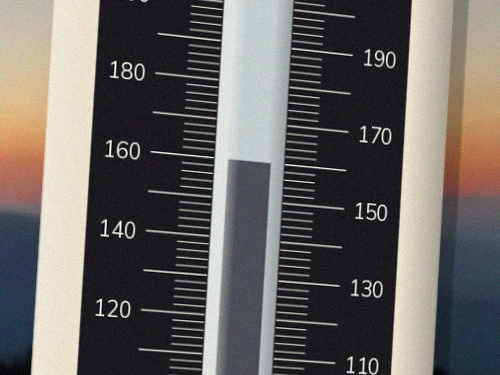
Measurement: 160 mmHg
